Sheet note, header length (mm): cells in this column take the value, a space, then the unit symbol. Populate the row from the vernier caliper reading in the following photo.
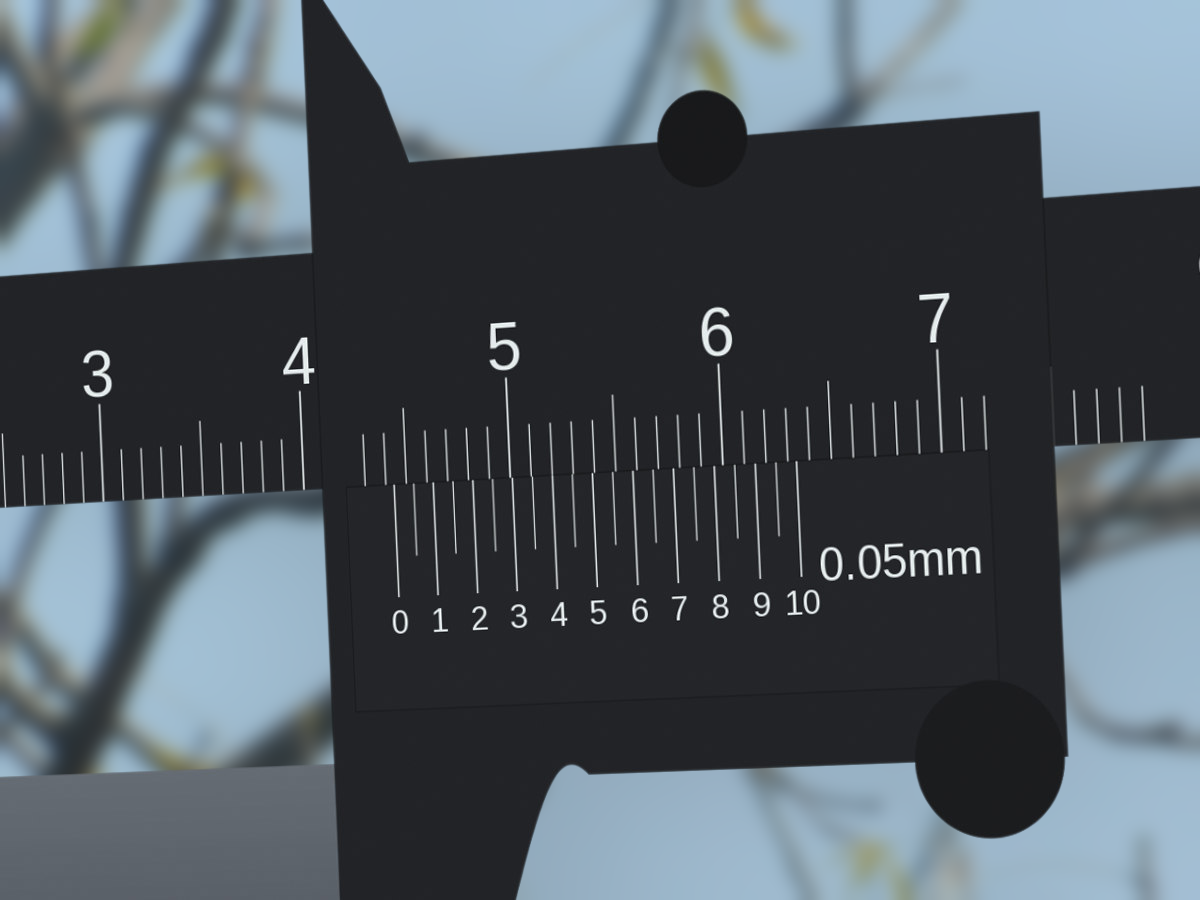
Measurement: 44.4 mm
